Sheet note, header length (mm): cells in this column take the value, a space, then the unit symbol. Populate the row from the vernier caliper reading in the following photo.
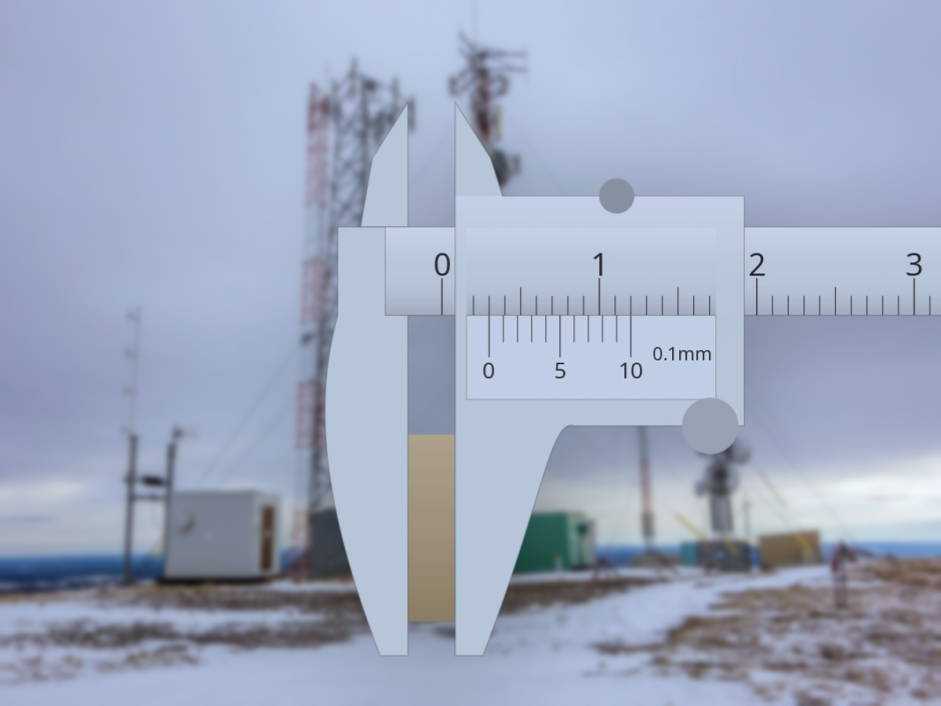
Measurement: 3.0 mm
